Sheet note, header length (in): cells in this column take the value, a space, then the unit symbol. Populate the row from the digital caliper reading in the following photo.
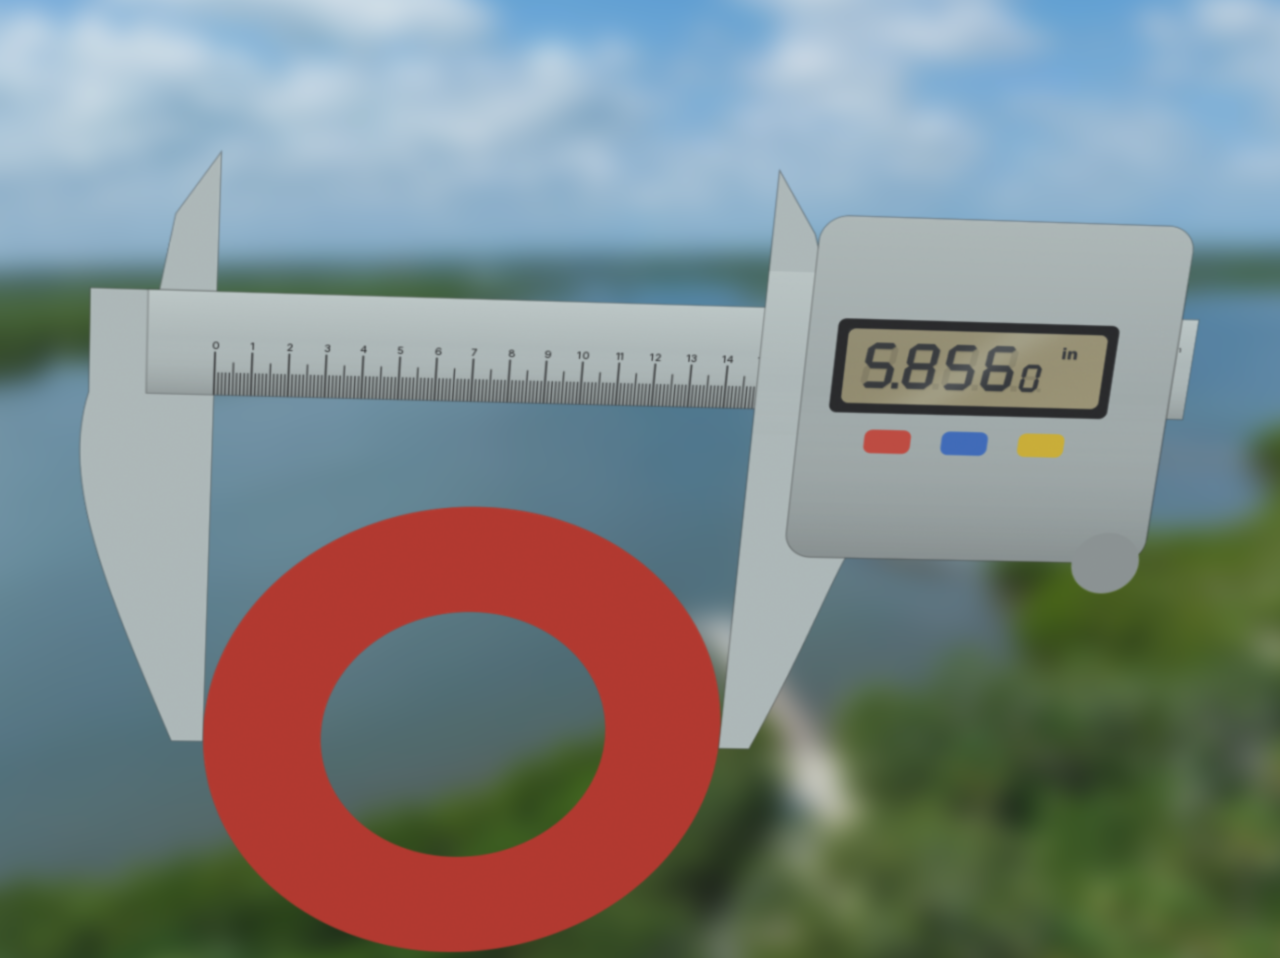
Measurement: 5.8560 in
